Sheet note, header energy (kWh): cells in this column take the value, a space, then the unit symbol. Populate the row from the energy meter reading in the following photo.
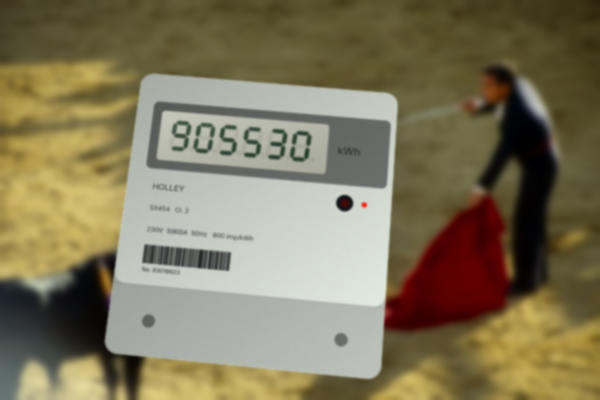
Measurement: 905530 kWh
